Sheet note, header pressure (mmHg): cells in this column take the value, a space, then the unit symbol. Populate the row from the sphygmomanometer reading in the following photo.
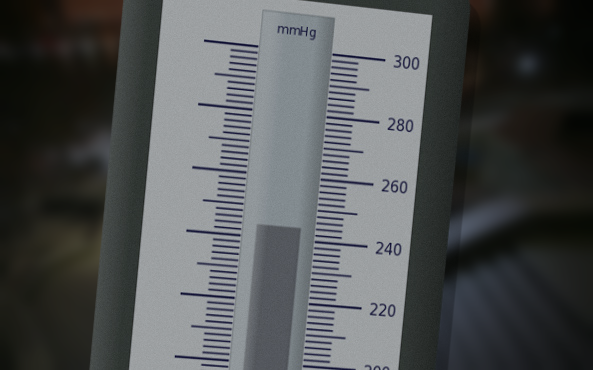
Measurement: 244 mmHg
